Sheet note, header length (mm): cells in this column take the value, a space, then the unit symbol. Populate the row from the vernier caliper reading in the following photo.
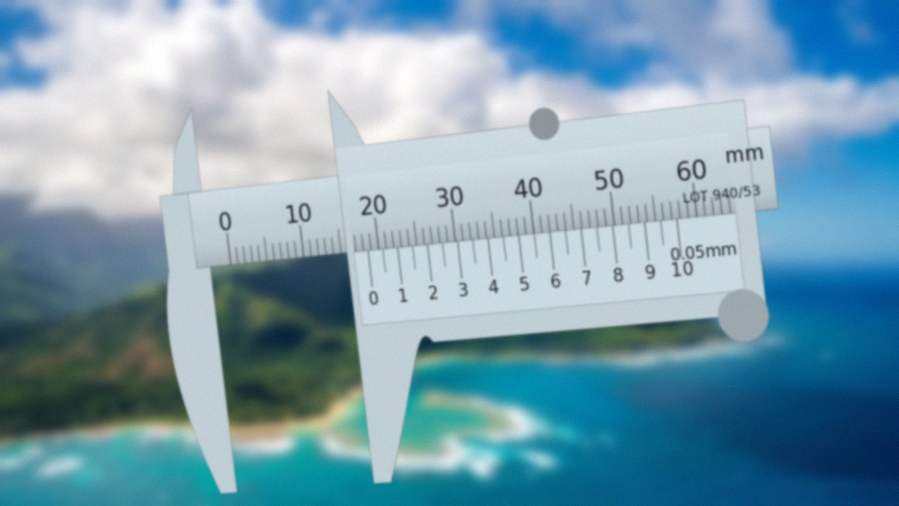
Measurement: 18.6 mm
